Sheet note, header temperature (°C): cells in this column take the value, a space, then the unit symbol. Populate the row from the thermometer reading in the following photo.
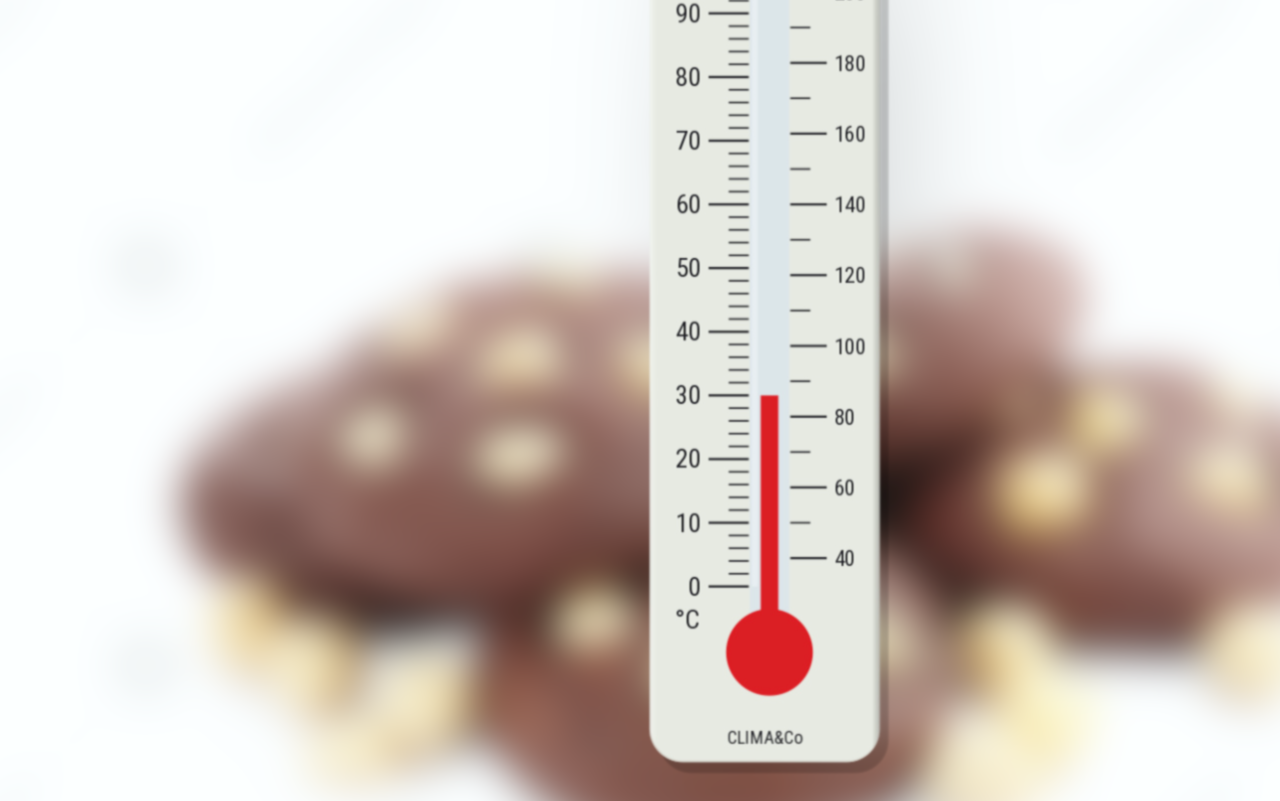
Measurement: 30 °C
